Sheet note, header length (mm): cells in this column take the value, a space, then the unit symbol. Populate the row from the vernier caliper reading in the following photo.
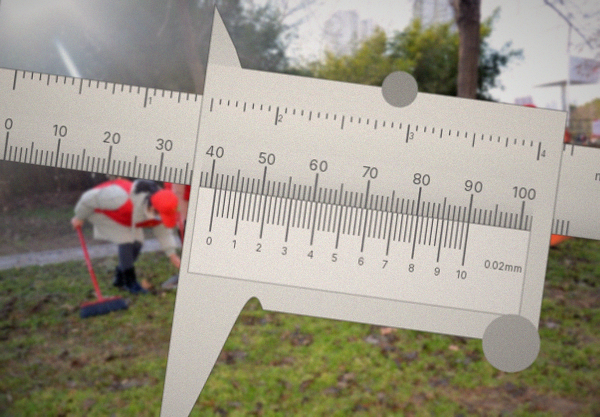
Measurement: 41.0 mm
